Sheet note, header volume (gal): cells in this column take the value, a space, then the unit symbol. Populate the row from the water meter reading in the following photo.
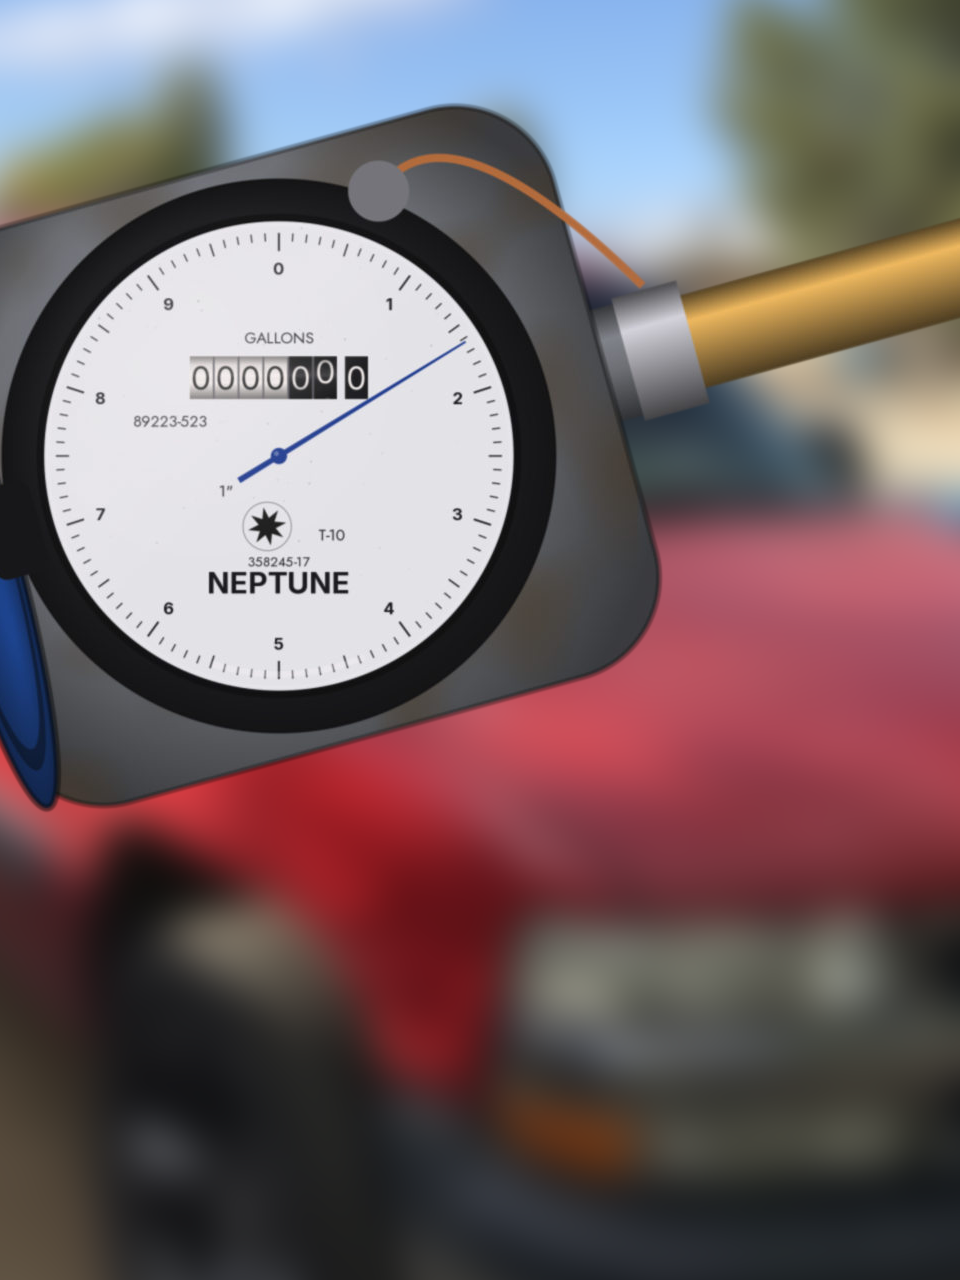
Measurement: 1.6 gal
